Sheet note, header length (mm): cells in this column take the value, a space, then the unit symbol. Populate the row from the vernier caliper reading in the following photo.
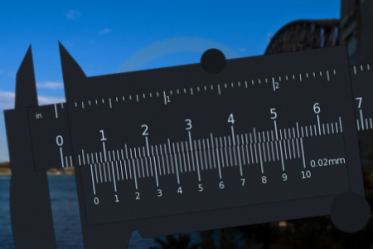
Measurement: 6.5 mm
